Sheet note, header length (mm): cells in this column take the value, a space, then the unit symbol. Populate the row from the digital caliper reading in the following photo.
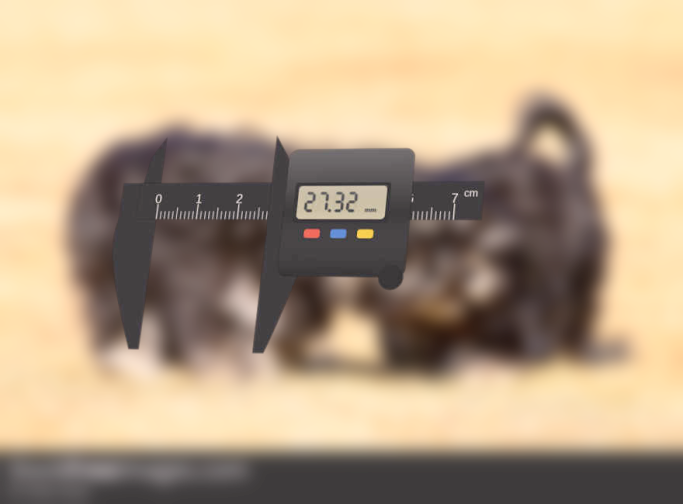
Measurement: 27.32 mm
